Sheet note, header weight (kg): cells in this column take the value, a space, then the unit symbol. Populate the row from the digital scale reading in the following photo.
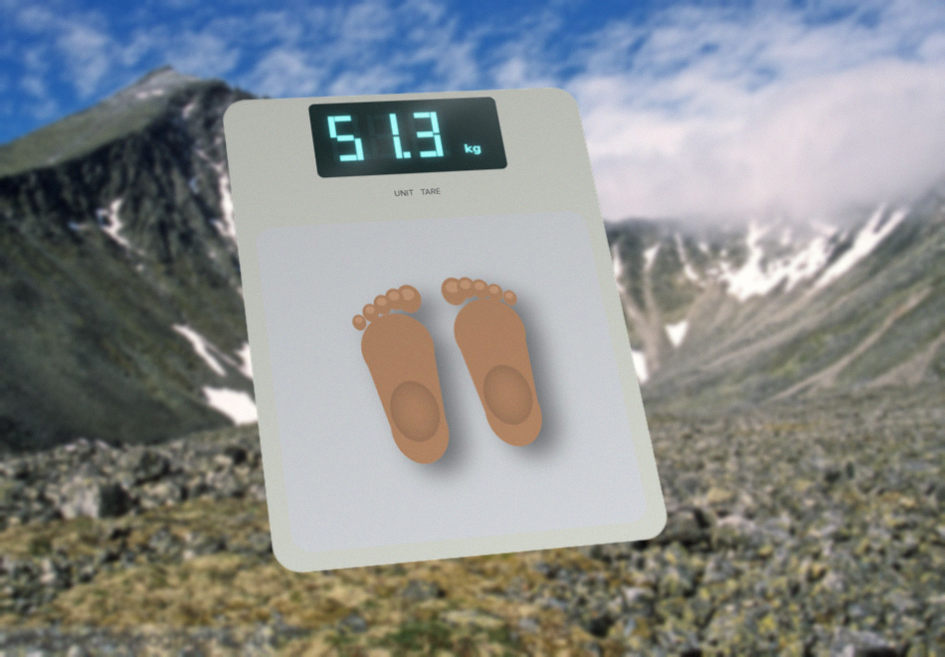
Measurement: 51.3 kg
